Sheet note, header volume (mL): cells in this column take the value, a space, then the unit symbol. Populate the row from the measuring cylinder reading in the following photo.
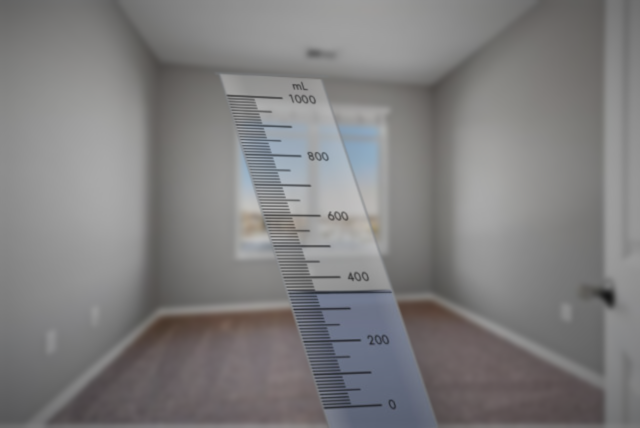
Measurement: 350 mL
